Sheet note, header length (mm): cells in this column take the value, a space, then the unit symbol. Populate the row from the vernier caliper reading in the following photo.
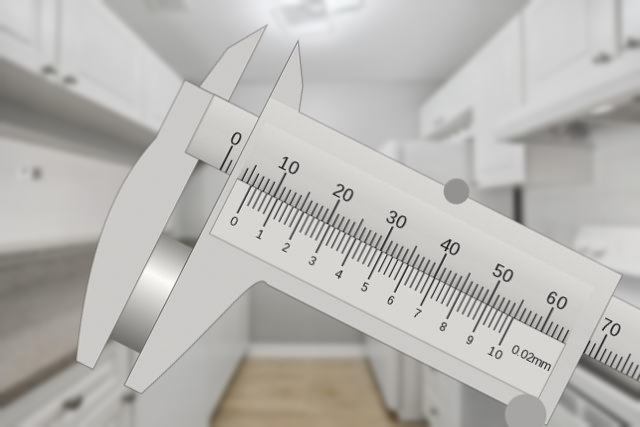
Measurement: 5.8 mm
